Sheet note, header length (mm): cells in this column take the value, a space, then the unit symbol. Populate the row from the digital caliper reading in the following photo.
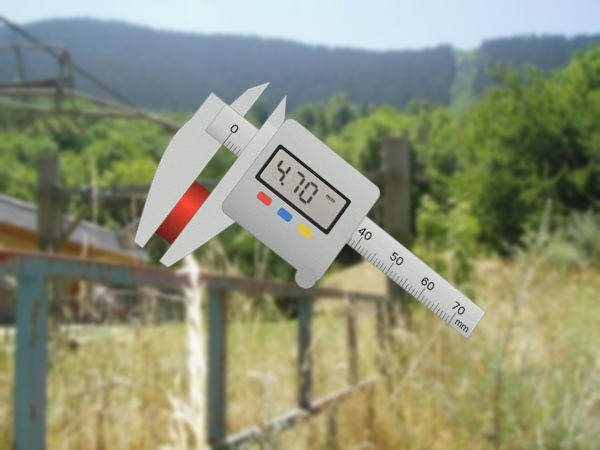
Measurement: 4.70 mm
